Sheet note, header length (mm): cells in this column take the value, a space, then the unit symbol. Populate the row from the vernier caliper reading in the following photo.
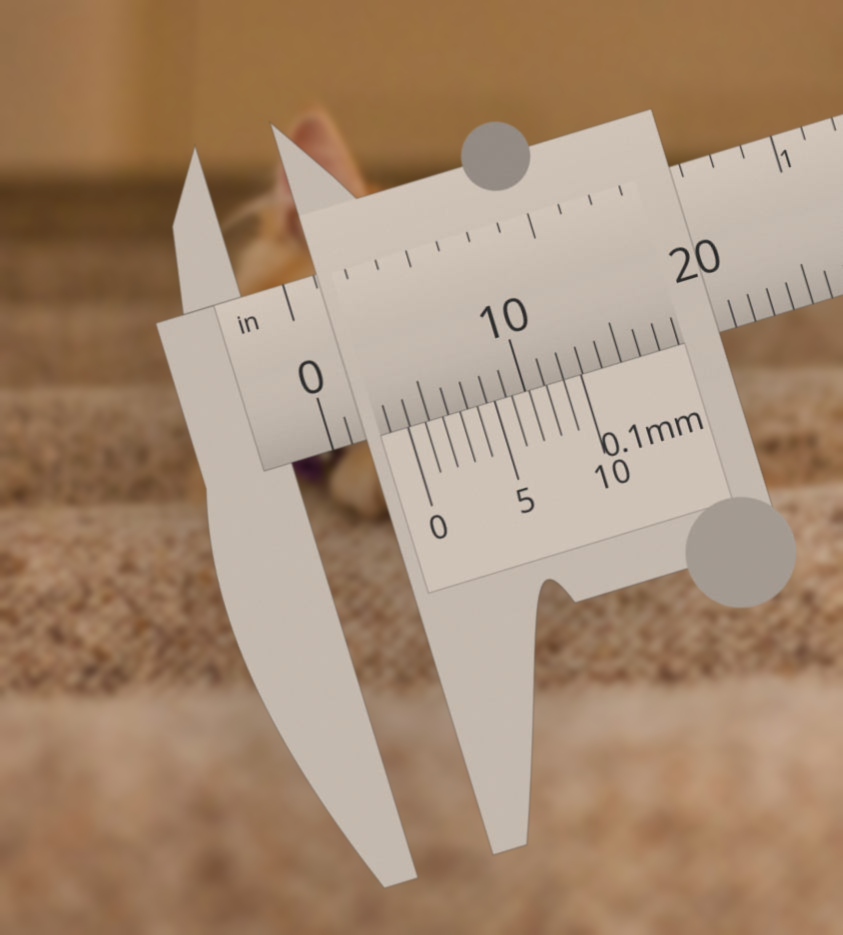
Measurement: 3.9 mm
